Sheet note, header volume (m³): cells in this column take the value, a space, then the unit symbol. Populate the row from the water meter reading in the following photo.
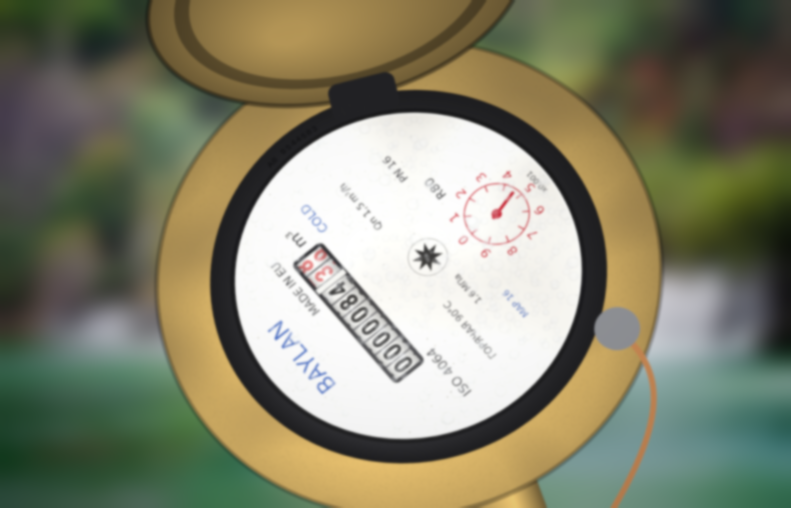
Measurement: 84.384 m³
